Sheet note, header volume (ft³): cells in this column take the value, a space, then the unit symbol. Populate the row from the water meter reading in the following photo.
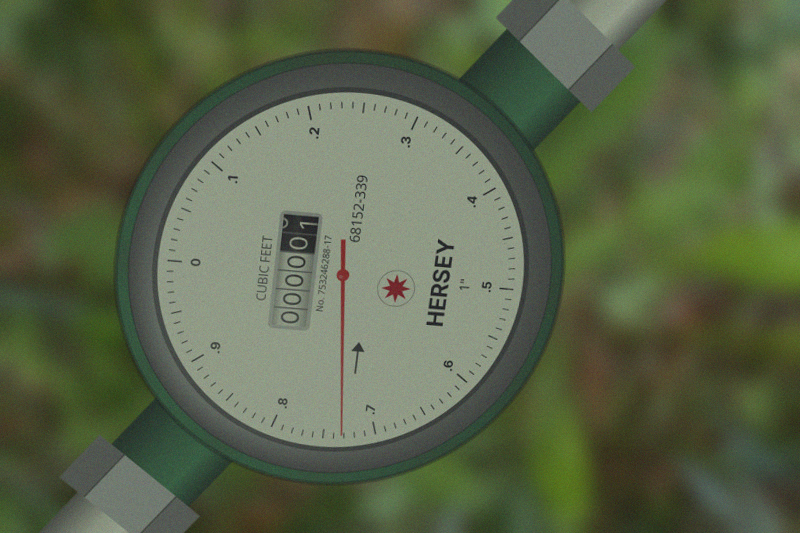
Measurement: 0.73 ft³
